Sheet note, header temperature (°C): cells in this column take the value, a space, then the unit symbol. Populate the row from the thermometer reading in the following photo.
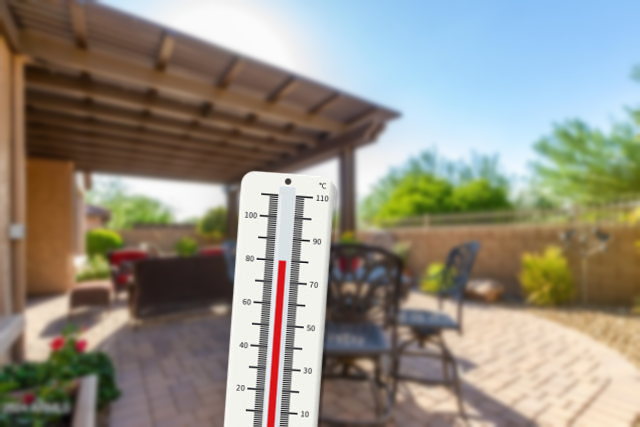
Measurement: 80 °C
